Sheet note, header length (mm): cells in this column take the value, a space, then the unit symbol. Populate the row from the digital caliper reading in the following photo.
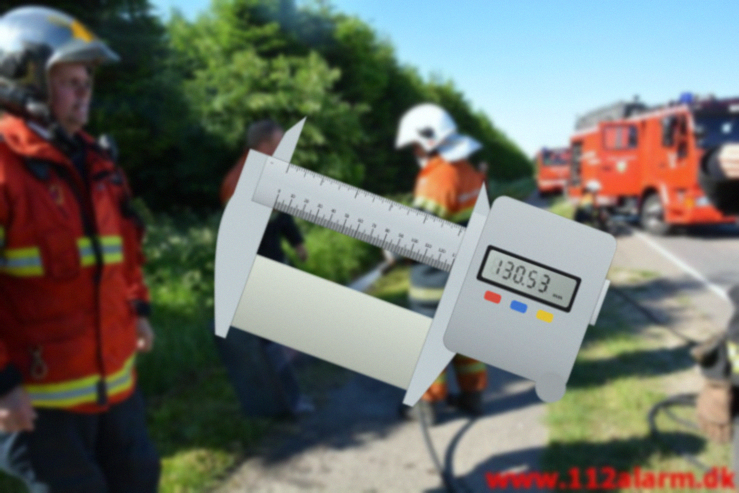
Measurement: 130.53 mm
